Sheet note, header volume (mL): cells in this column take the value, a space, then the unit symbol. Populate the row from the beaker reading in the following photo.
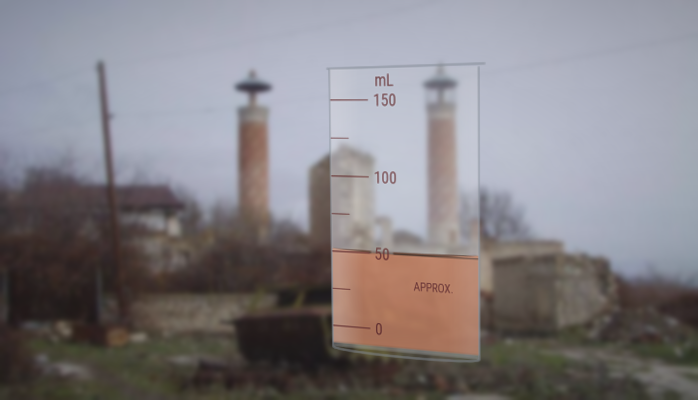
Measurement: 50 mL
